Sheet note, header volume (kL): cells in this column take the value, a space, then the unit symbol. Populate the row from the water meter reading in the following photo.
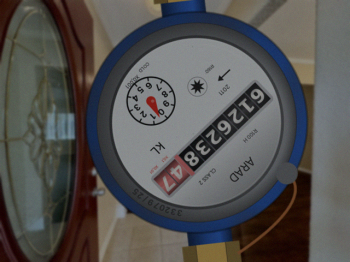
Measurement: 6126238.470 kL
